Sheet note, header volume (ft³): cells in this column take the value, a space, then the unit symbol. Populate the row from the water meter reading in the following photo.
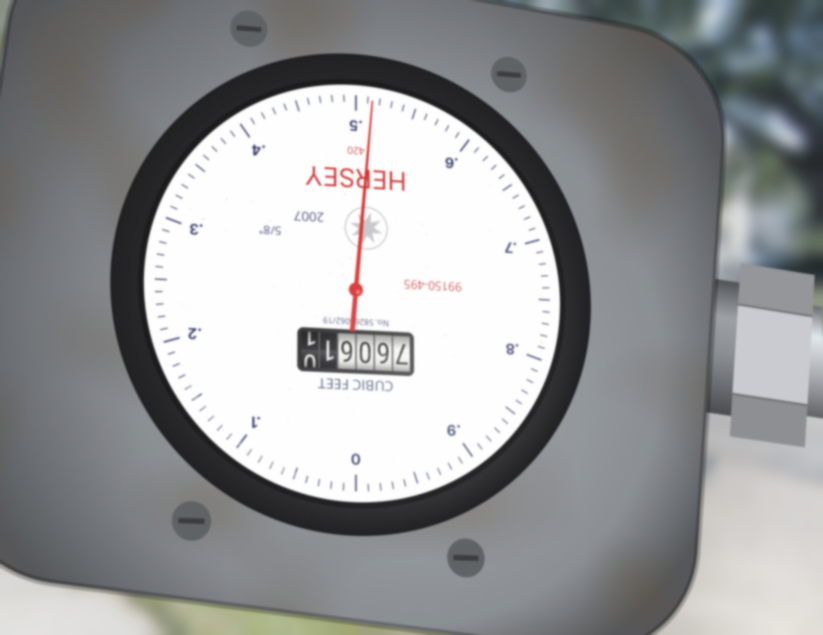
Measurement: 760610.51 ft³
